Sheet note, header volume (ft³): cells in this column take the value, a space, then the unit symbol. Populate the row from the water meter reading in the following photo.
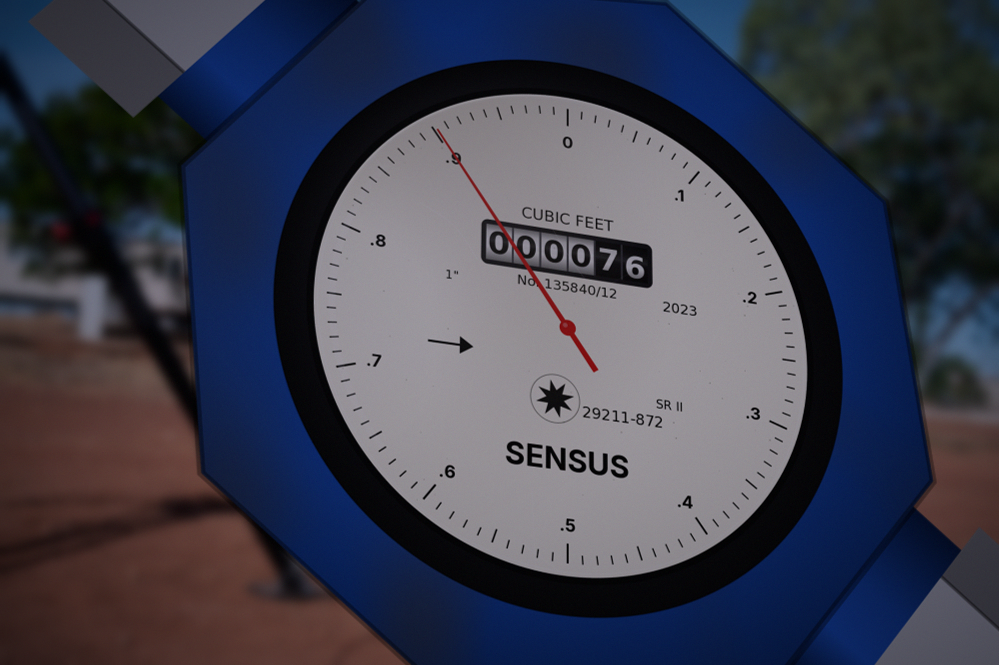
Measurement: 75.90 ft³
